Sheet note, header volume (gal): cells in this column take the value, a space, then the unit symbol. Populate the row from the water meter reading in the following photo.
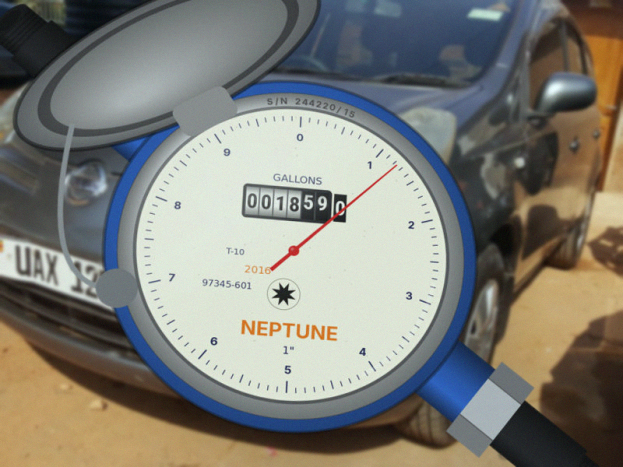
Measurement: 18591.2 gal
